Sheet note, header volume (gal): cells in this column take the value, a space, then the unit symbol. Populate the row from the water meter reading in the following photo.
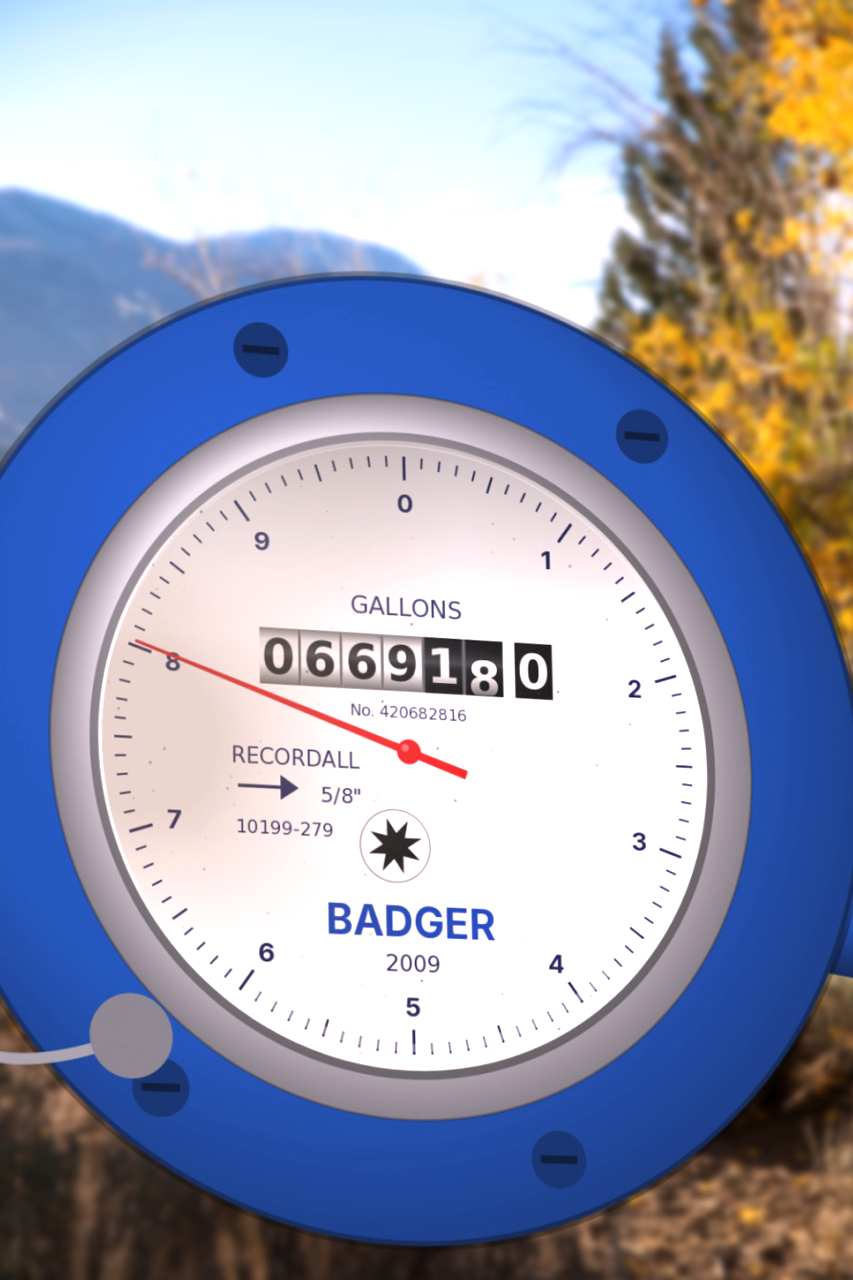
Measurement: 669178.0 gal
